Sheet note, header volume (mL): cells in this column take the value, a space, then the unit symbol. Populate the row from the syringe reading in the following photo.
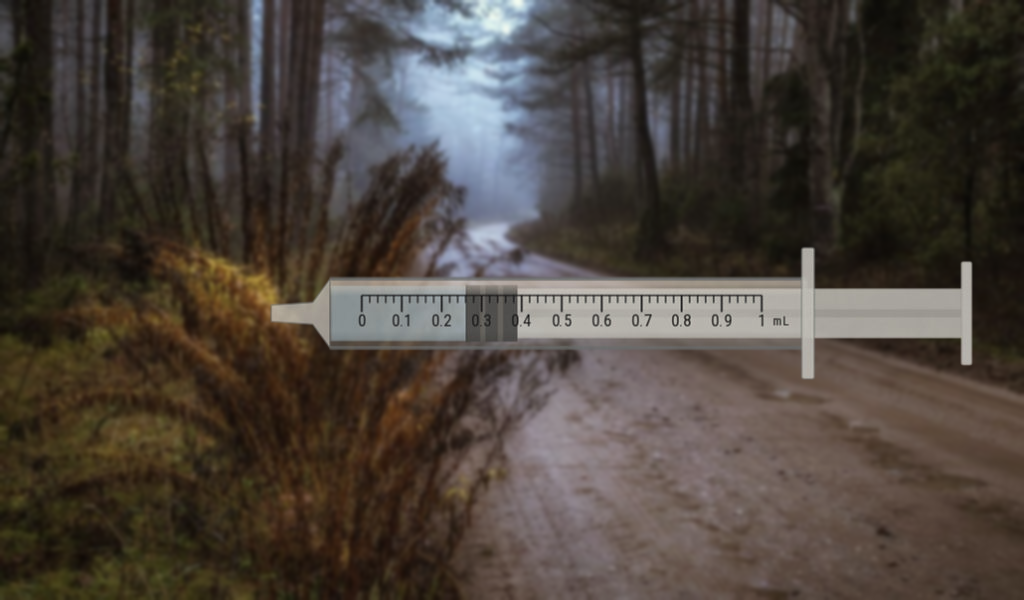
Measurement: 0.26 mL
